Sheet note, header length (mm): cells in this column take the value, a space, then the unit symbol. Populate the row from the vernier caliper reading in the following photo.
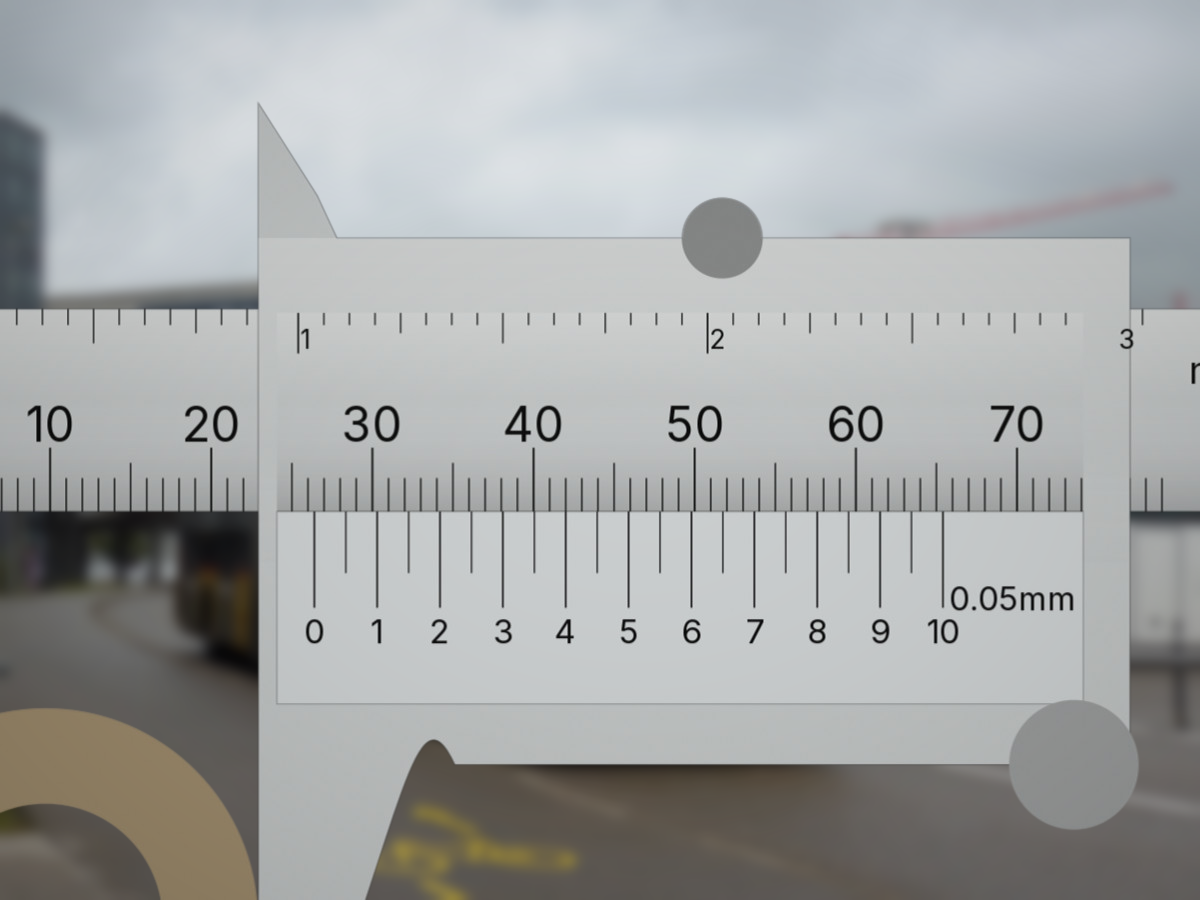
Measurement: 26.4 mm
